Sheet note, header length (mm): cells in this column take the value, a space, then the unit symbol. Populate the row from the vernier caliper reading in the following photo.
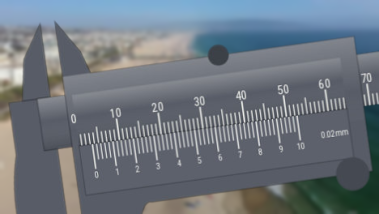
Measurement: 3.5 mm
